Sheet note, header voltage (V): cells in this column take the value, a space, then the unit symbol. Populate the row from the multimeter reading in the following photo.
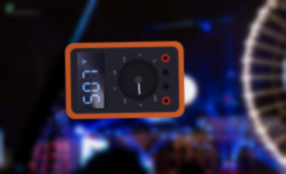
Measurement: 507 V
